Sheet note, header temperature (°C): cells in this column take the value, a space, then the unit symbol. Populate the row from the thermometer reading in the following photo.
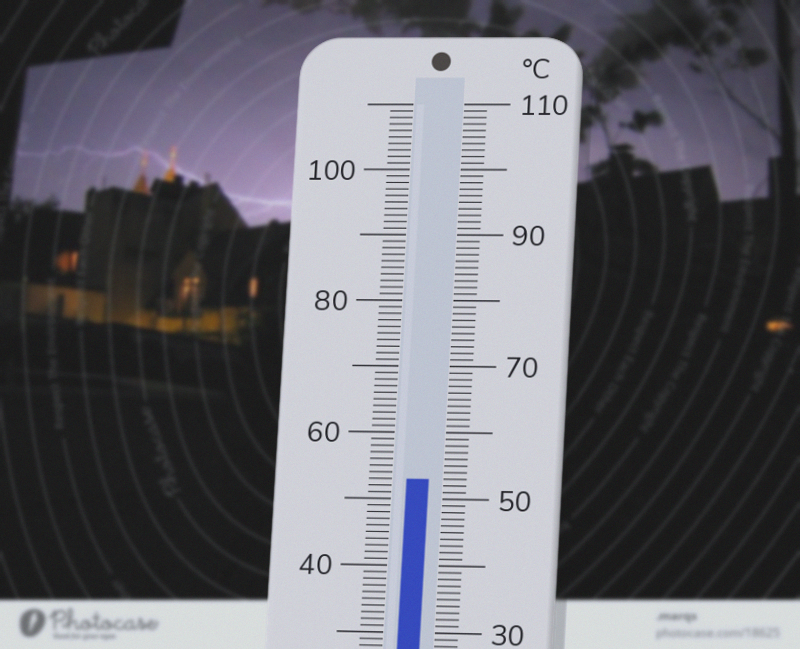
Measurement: 53 °C
